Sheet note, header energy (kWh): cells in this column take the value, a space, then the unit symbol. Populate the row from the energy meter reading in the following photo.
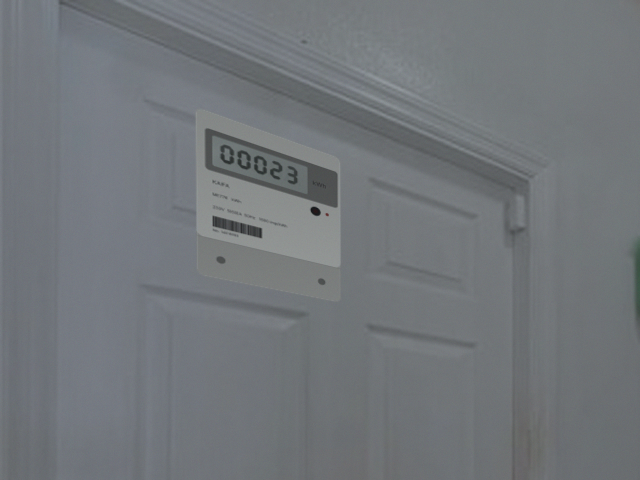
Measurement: 23 kWh
